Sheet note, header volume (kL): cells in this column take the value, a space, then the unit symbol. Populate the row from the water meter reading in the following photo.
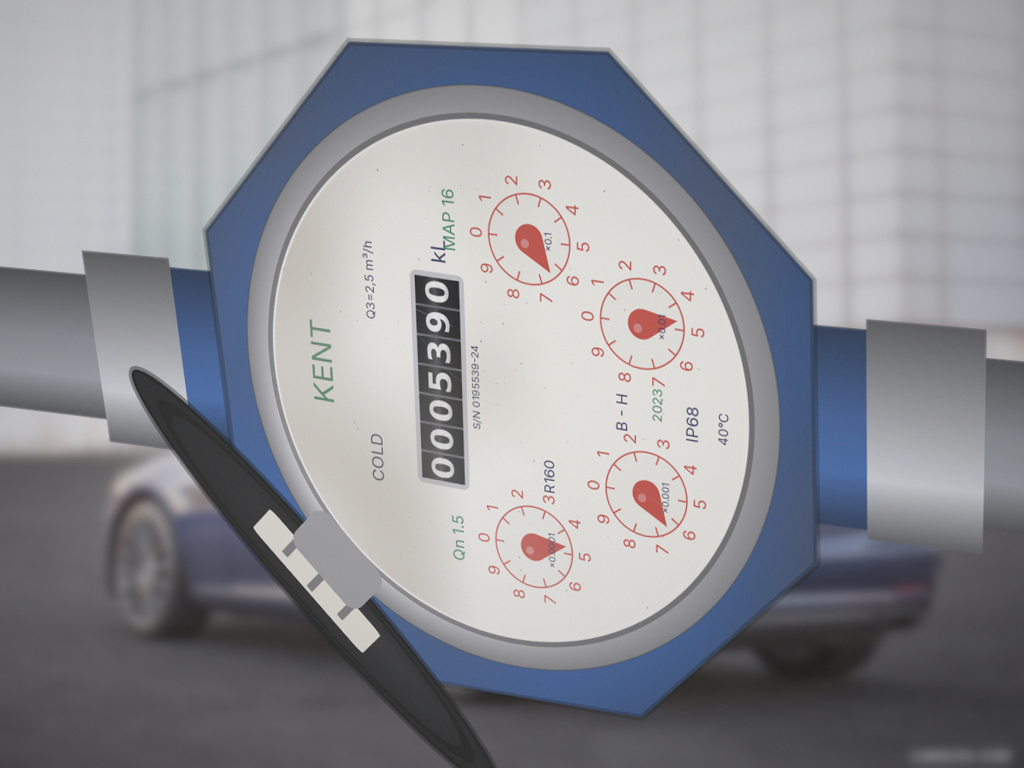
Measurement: 5390.6464 kL
